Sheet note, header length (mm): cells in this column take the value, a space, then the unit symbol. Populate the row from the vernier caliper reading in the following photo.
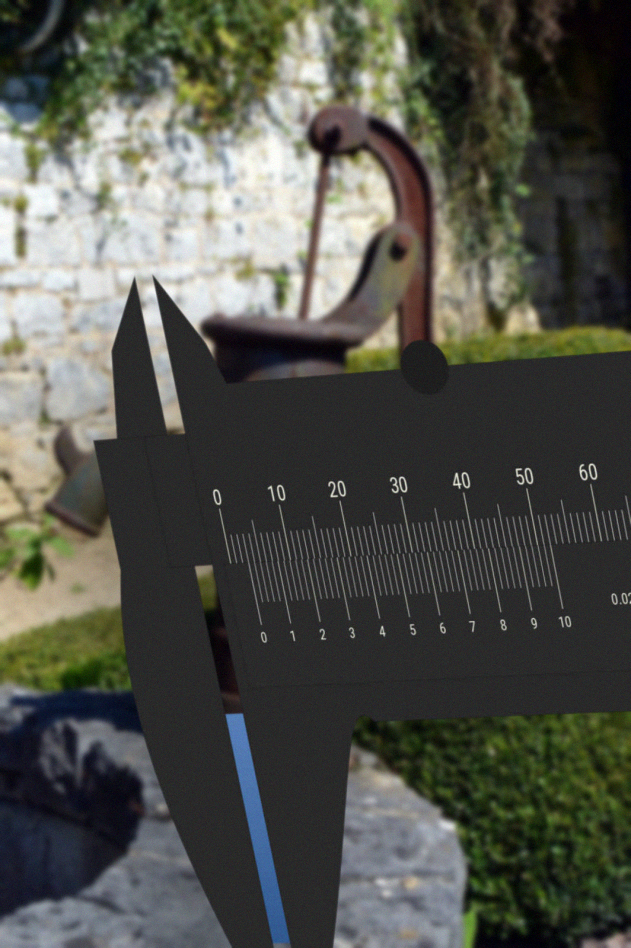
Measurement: 3.0 mm
